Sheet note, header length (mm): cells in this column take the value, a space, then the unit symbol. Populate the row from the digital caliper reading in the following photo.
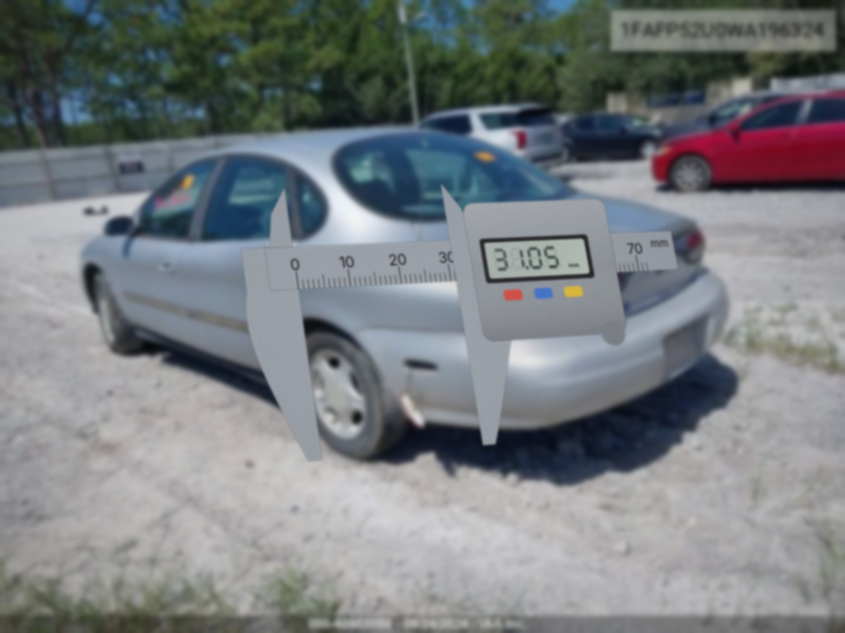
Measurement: 31.05 mm
